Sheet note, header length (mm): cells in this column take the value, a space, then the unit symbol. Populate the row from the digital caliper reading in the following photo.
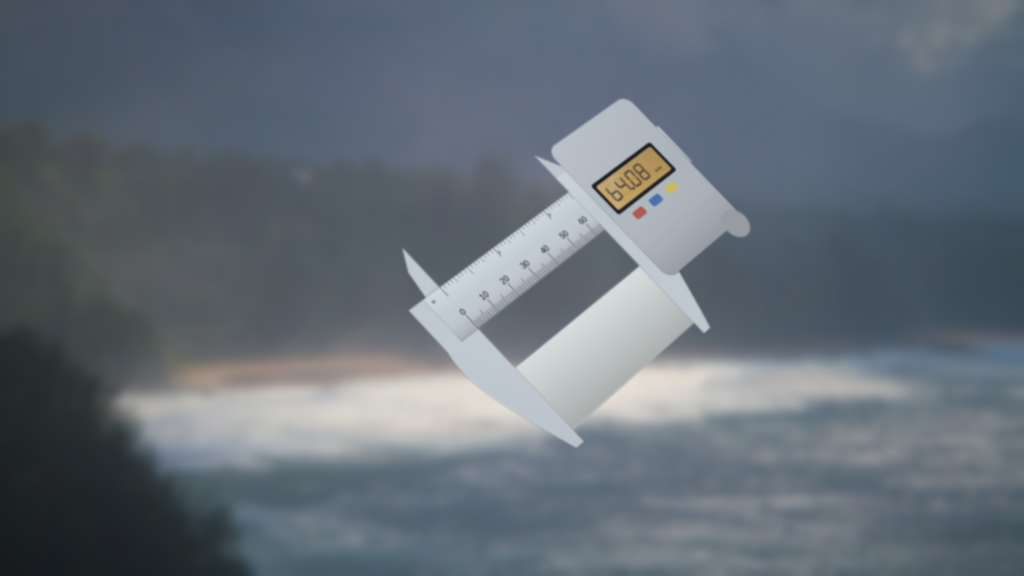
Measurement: 64.08 mm
